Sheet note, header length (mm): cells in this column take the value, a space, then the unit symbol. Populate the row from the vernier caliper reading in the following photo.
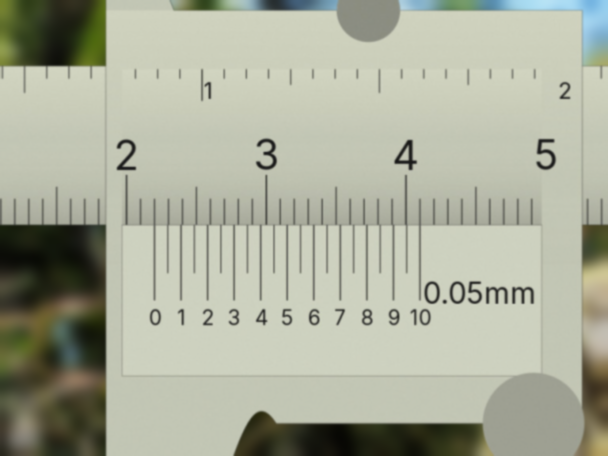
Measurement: 22.0 mm
